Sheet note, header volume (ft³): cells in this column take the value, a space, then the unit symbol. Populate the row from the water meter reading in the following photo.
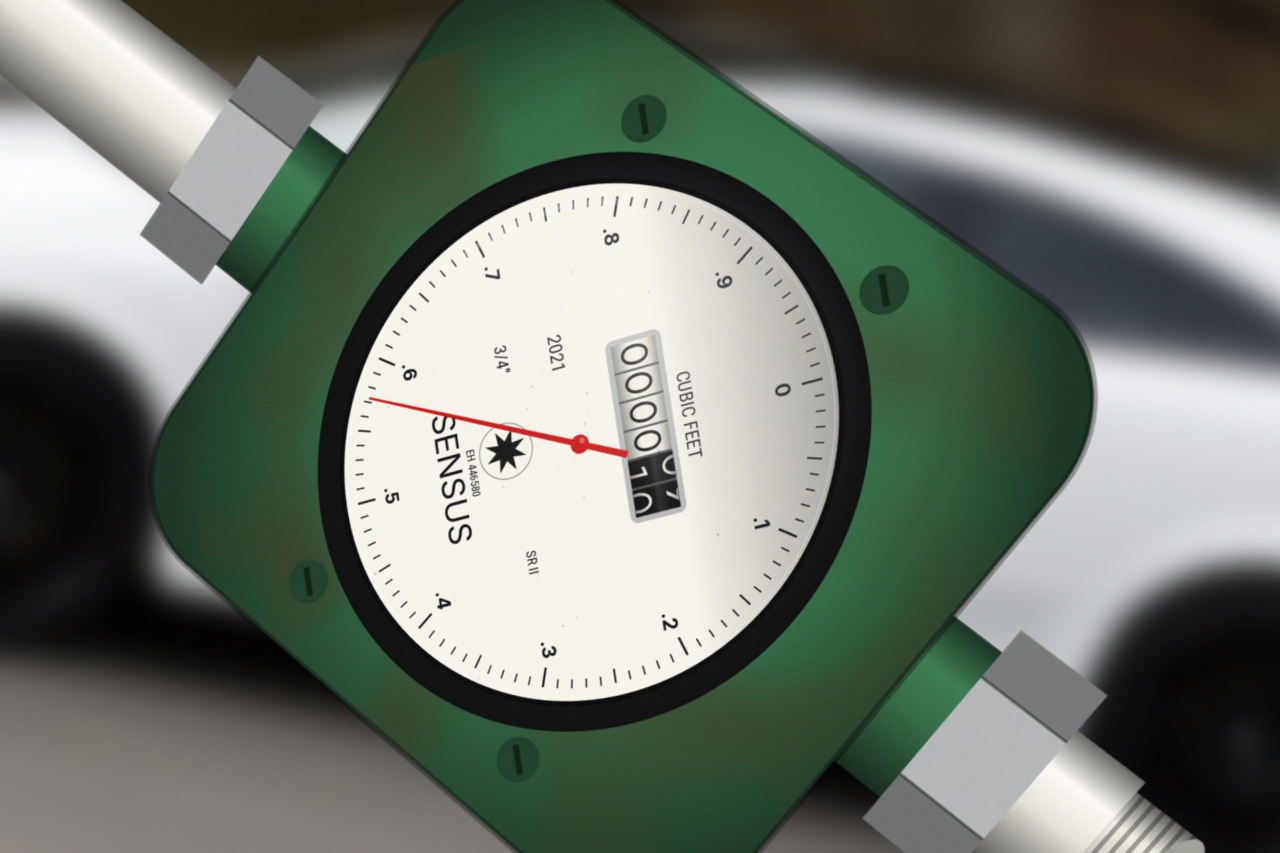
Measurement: 9.57 ft³
